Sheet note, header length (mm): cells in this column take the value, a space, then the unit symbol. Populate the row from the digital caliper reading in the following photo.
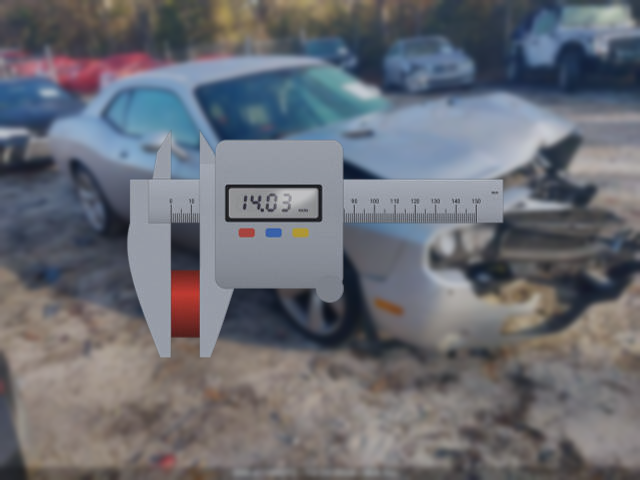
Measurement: 14.03 mm
